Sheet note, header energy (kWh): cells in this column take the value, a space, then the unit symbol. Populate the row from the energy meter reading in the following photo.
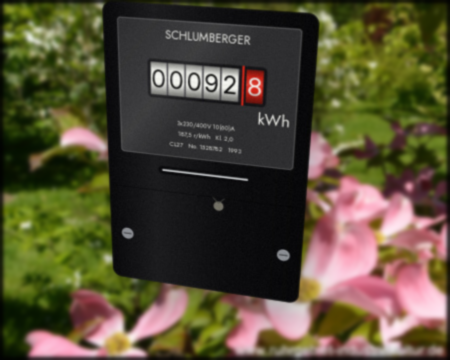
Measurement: 92.8 kWh
